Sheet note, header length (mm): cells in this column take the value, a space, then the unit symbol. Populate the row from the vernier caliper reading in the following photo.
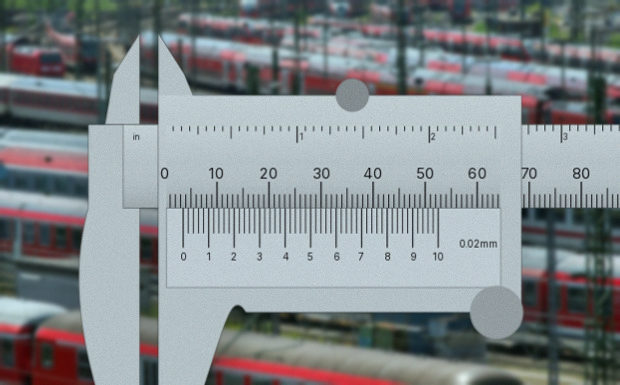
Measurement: 3.5 mm
